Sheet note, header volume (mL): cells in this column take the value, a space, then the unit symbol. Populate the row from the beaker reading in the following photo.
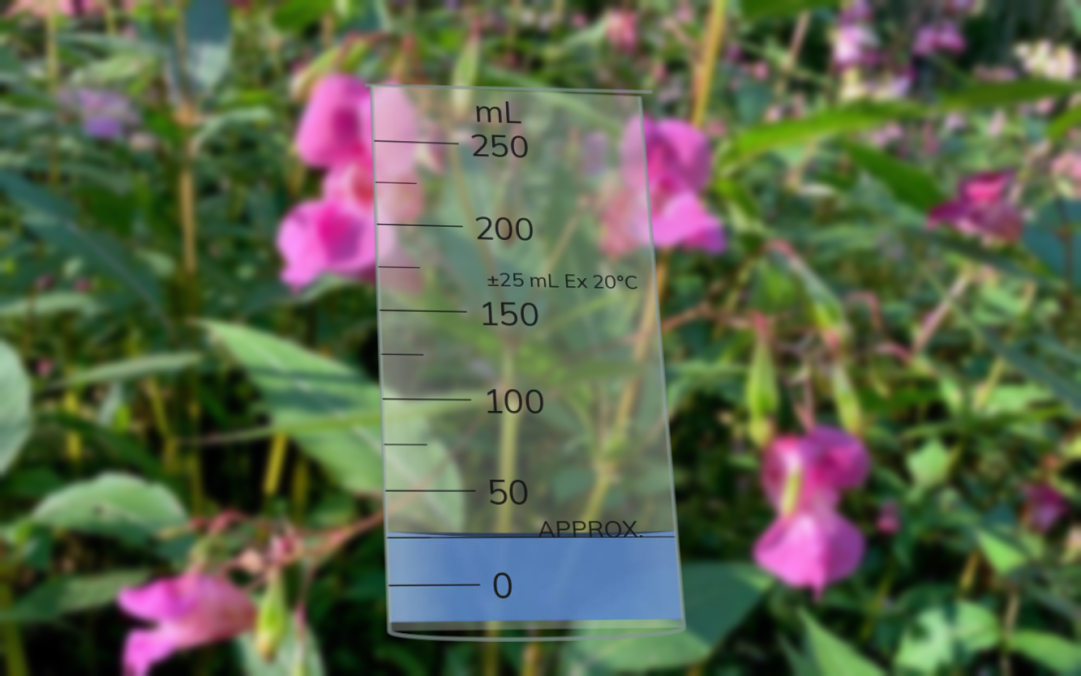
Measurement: 25 mL
